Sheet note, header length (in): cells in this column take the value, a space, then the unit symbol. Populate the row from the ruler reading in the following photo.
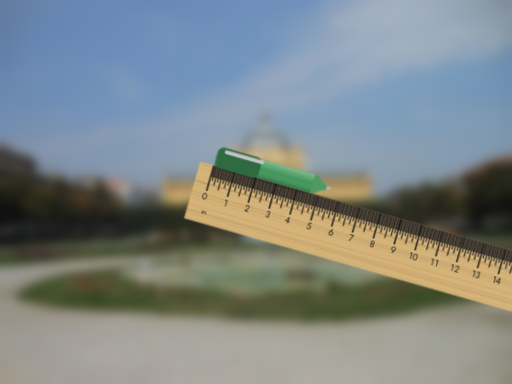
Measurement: 5.5 in
